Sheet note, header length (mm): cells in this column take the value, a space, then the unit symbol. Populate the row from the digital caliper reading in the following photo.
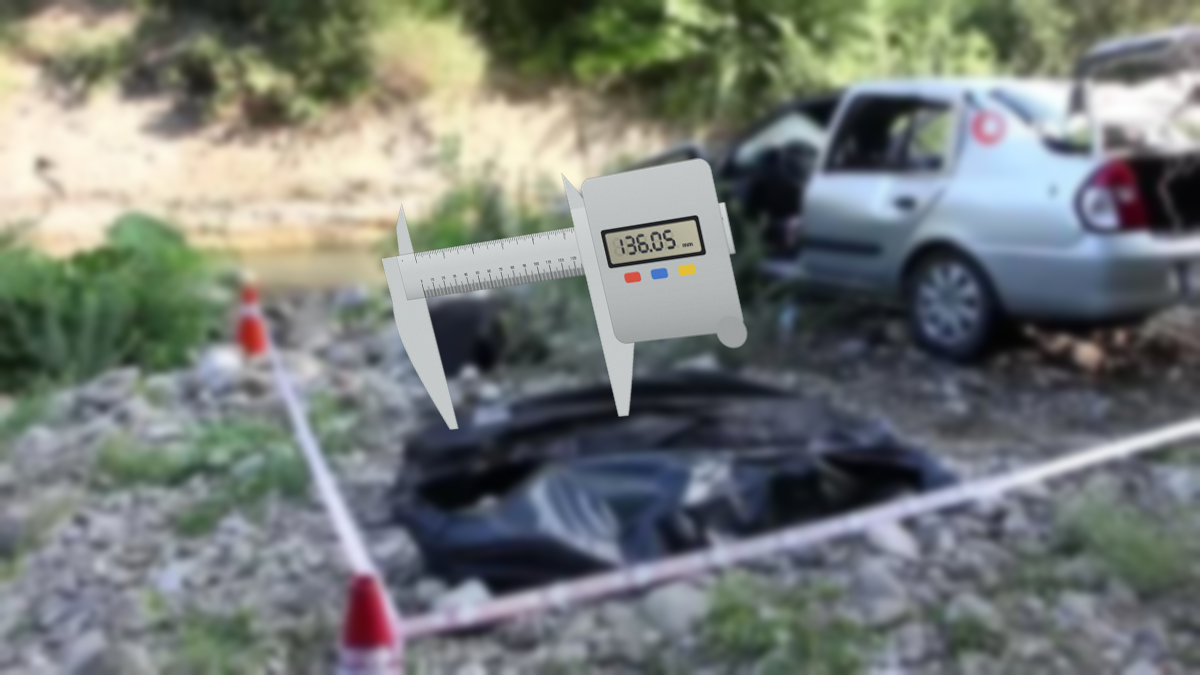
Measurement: 136.05 mm
